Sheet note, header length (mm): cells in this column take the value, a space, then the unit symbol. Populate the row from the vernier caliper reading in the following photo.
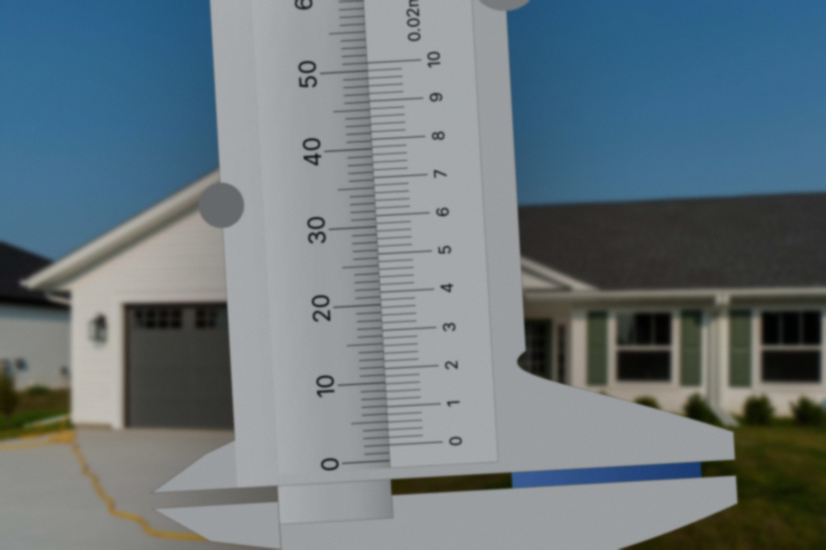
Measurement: 2.0 mm
